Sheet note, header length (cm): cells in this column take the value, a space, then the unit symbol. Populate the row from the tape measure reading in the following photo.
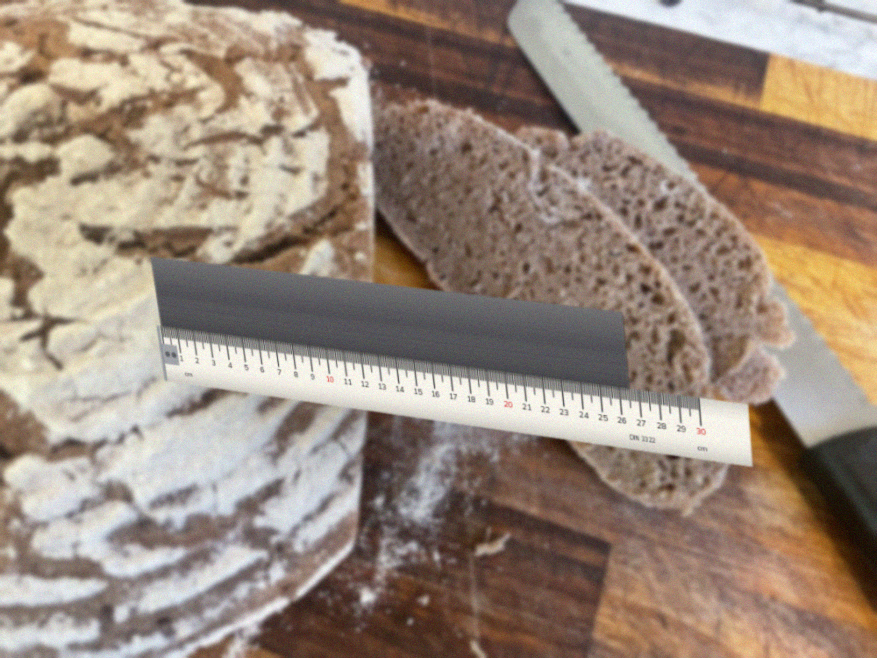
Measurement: 26.5 cm
